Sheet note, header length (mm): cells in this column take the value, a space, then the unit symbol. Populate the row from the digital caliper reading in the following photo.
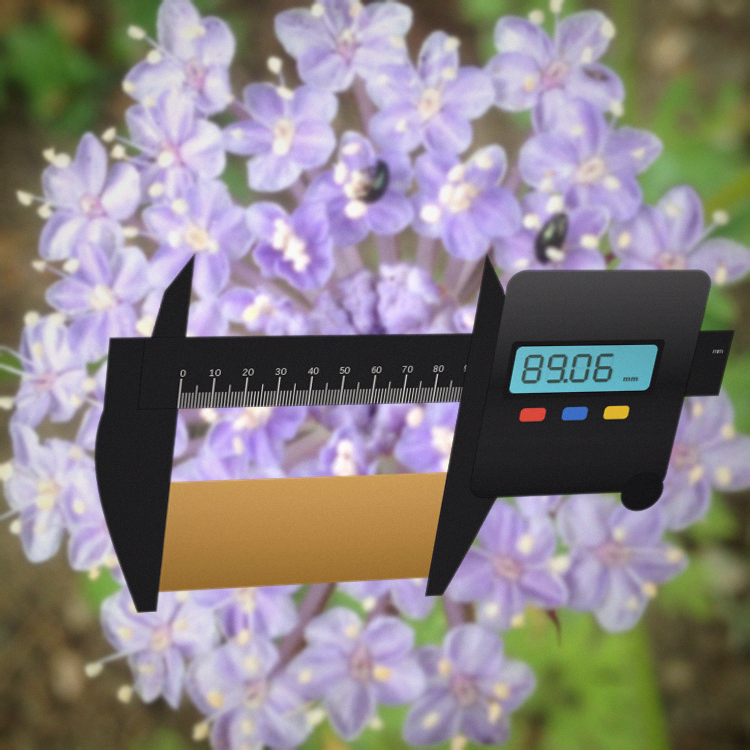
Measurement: 89.06 mm
